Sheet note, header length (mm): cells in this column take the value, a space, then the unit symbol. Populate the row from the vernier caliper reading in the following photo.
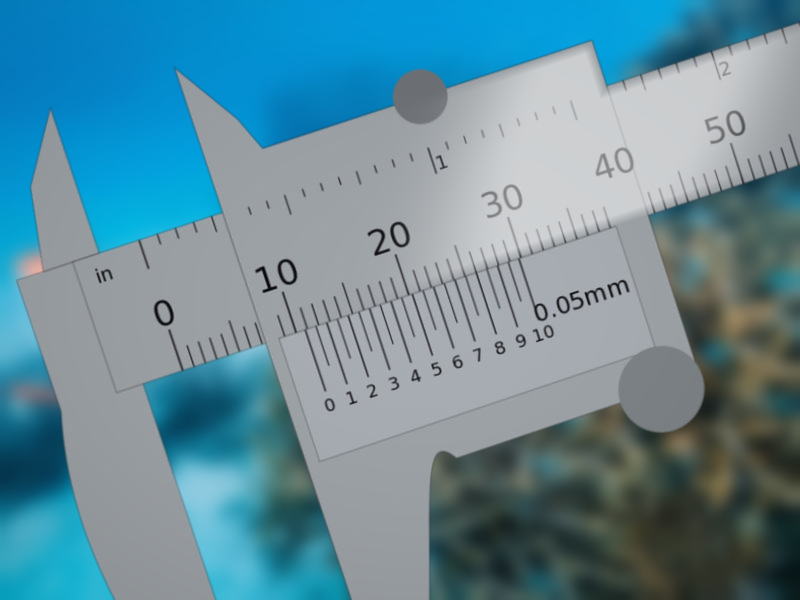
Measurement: 10.8 mm
